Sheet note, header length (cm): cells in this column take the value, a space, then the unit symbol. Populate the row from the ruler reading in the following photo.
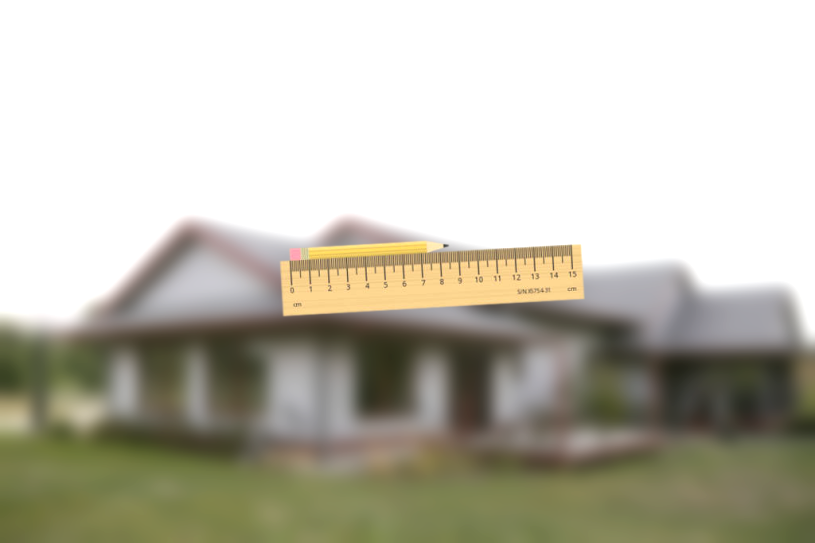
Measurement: 8.5 cm
